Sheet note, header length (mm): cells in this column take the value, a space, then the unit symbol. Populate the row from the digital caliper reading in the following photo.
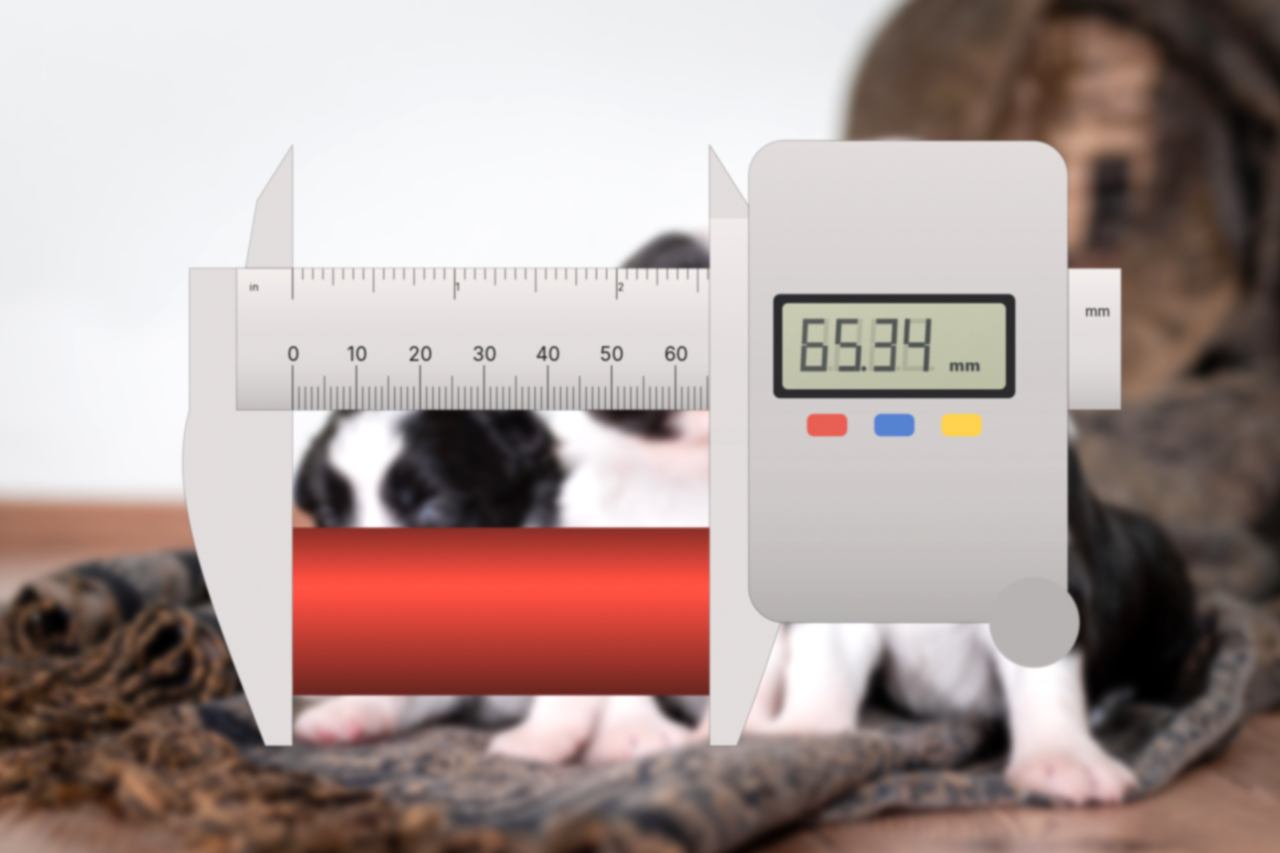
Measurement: 65.34 mm
